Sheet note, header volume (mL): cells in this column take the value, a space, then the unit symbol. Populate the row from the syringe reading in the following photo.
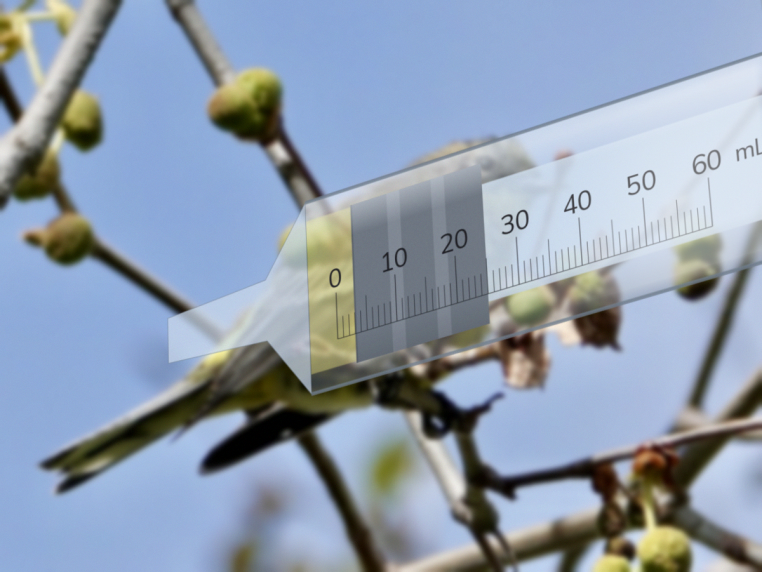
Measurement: 3 mL
